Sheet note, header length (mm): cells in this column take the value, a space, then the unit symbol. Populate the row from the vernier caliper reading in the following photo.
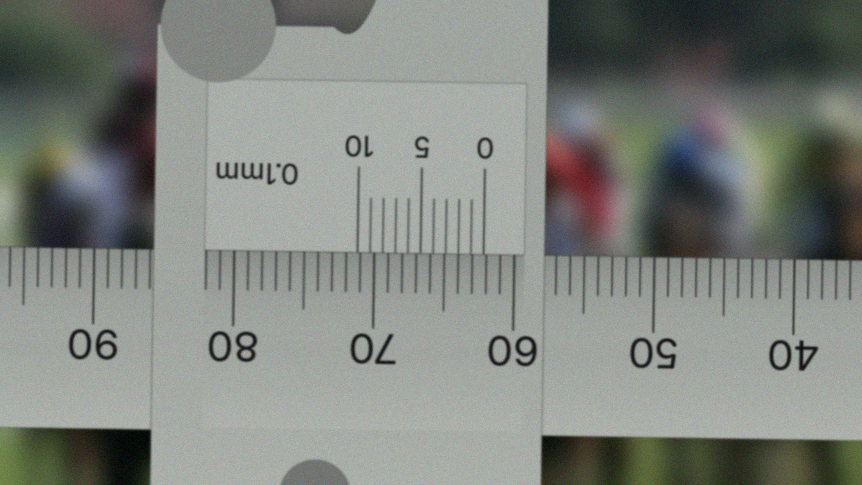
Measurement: 62.2 mm
